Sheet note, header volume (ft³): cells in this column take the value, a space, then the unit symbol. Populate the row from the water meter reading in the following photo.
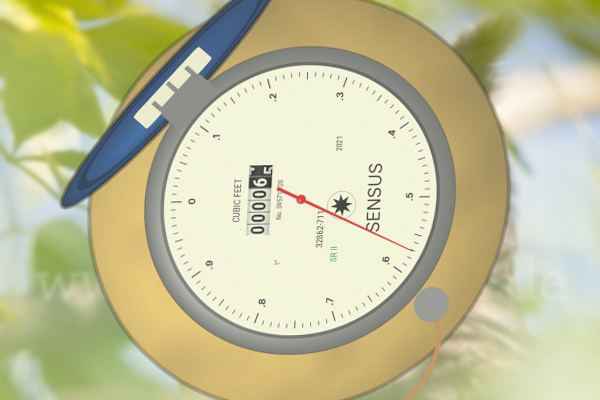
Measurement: 64.57 ft³
